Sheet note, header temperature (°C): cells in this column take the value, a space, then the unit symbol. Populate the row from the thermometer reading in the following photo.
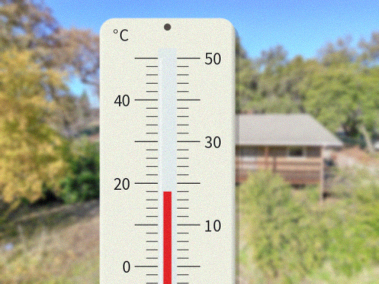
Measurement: 18 °C
